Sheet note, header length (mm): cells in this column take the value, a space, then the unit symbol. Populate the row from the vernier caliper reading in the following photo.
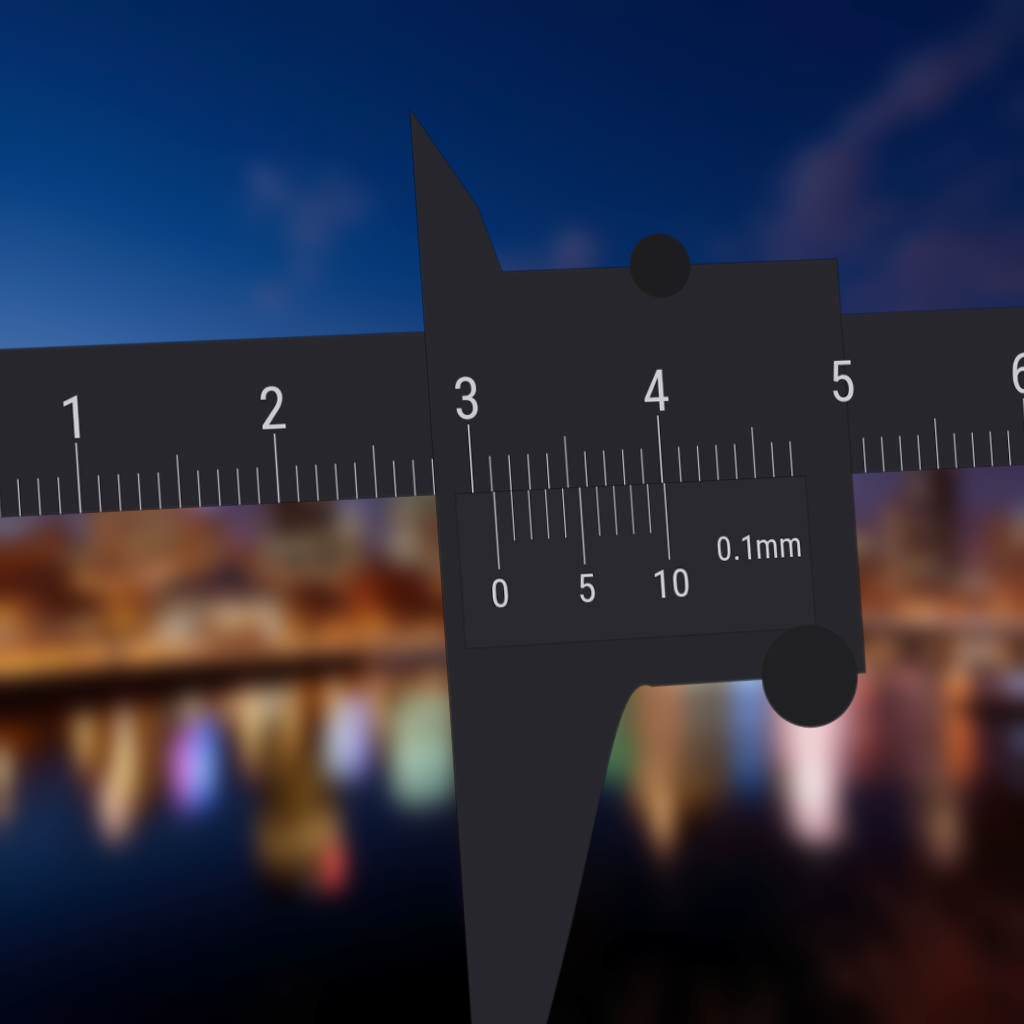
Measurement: 31.1 mm
